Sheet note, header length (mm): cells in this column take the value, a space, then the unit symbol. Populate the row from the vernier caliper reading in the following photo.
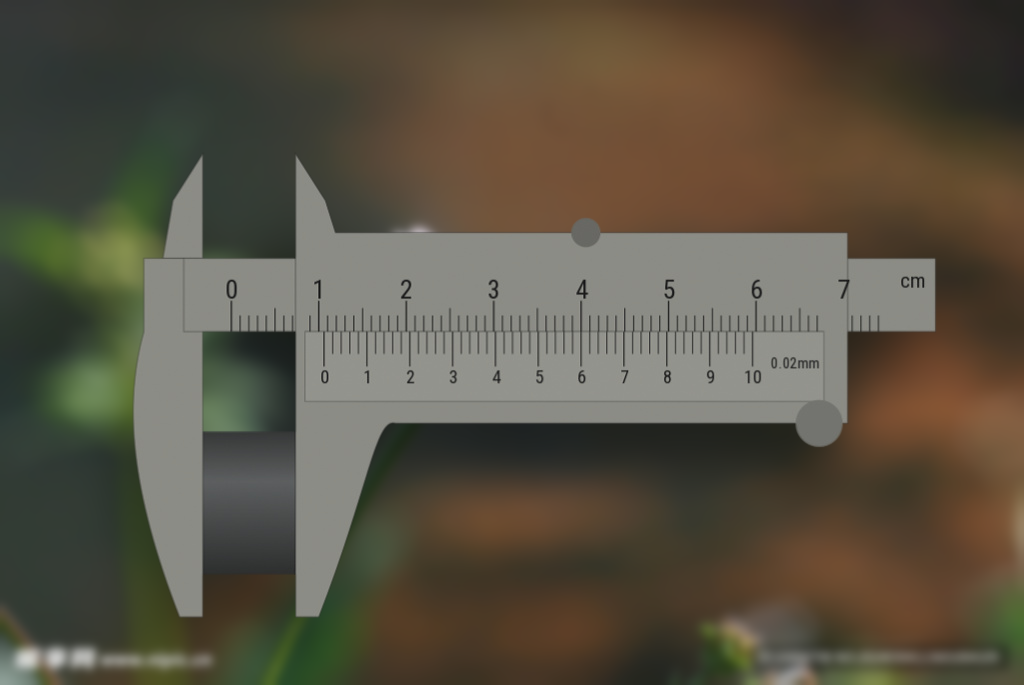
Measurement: 10.6 mm
